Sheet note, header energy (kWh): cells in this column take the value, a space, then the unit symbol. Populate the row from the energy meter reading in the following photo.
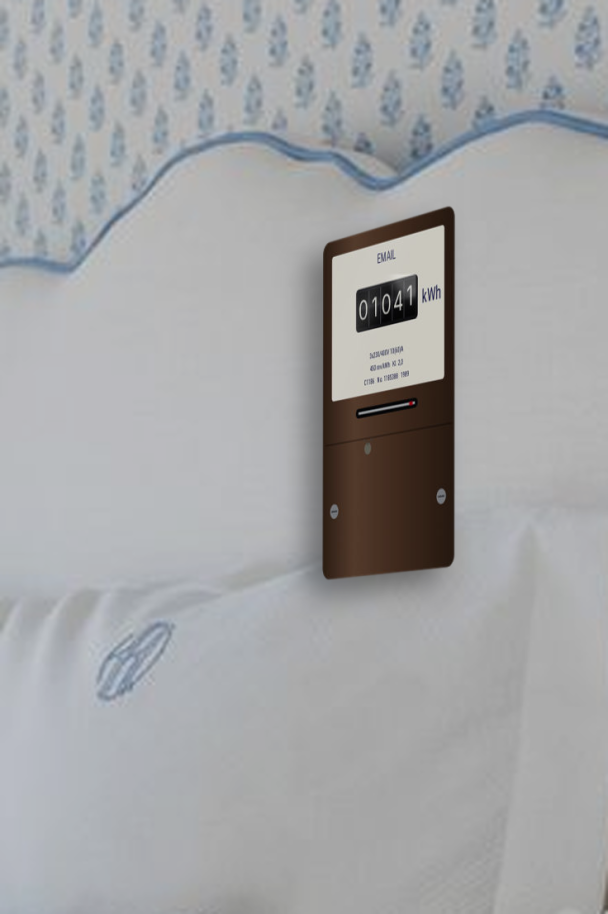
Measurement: 1041 kWh
